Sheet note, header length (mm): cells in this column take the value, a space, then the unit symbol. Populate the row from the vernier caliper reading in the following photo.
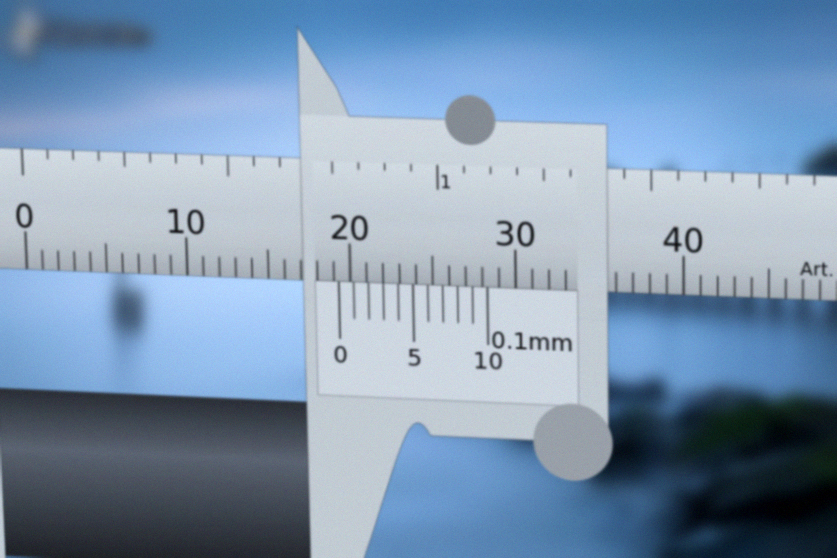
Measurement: 19.3 mm
